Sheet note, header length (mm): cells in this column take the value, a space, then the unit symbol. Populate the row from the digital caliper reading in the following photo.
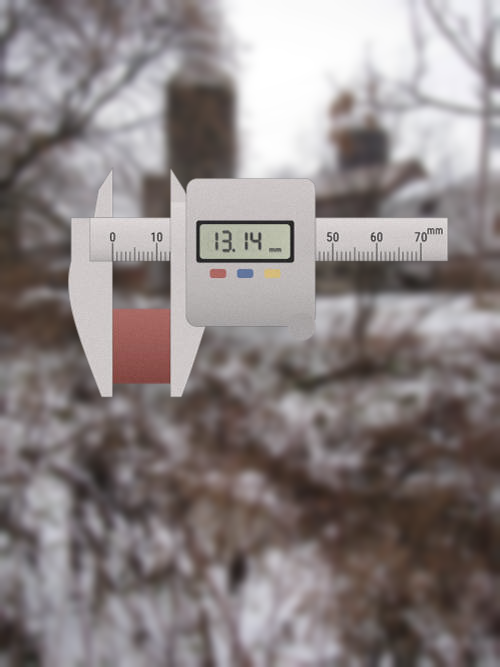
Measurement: 13.14 mm
